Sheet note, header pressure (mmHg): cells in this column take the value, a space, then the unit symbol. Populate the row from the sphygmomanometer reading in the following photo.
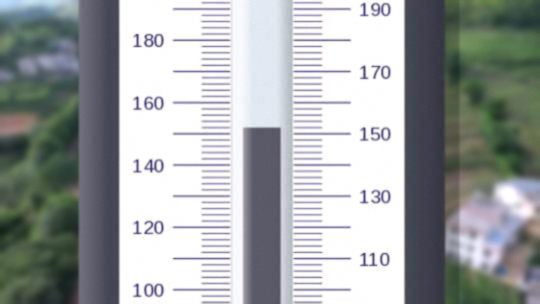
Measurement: 152 mmHg
